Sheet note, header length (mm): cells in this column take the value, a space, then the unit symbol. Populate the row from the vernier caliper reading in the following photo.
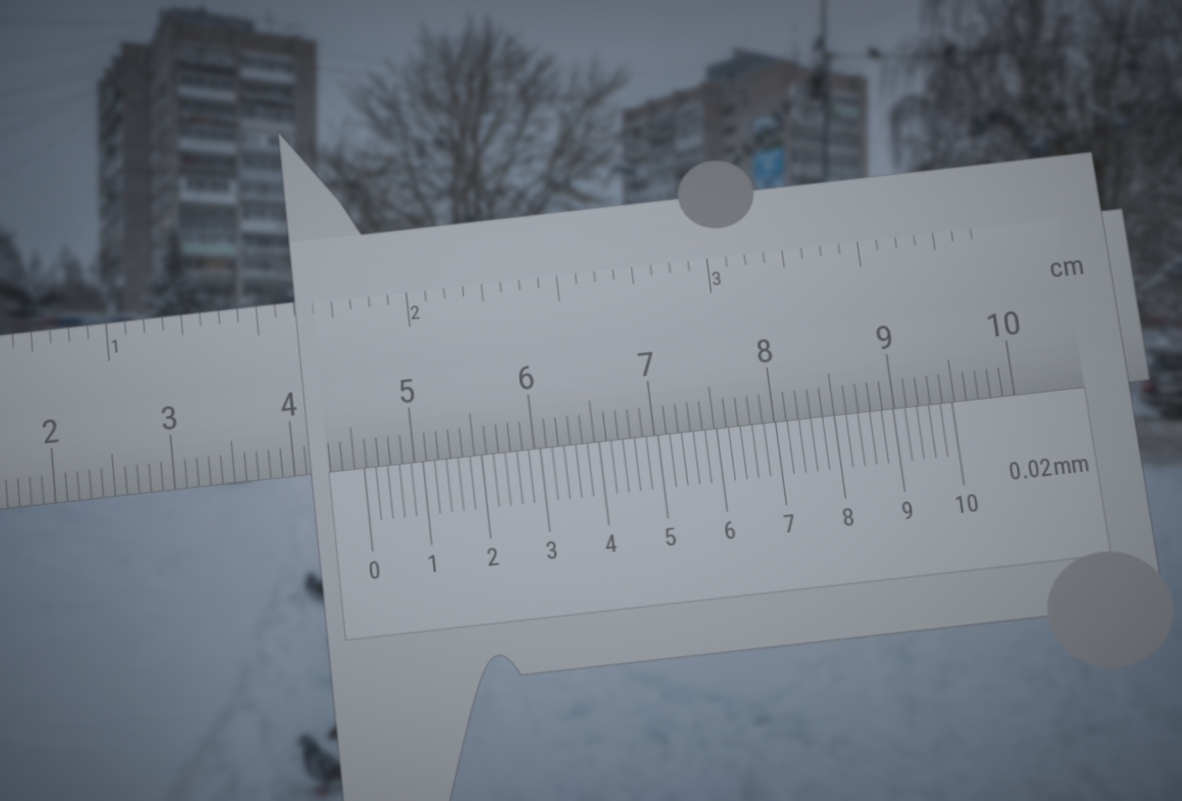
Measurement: 45.8 mm
